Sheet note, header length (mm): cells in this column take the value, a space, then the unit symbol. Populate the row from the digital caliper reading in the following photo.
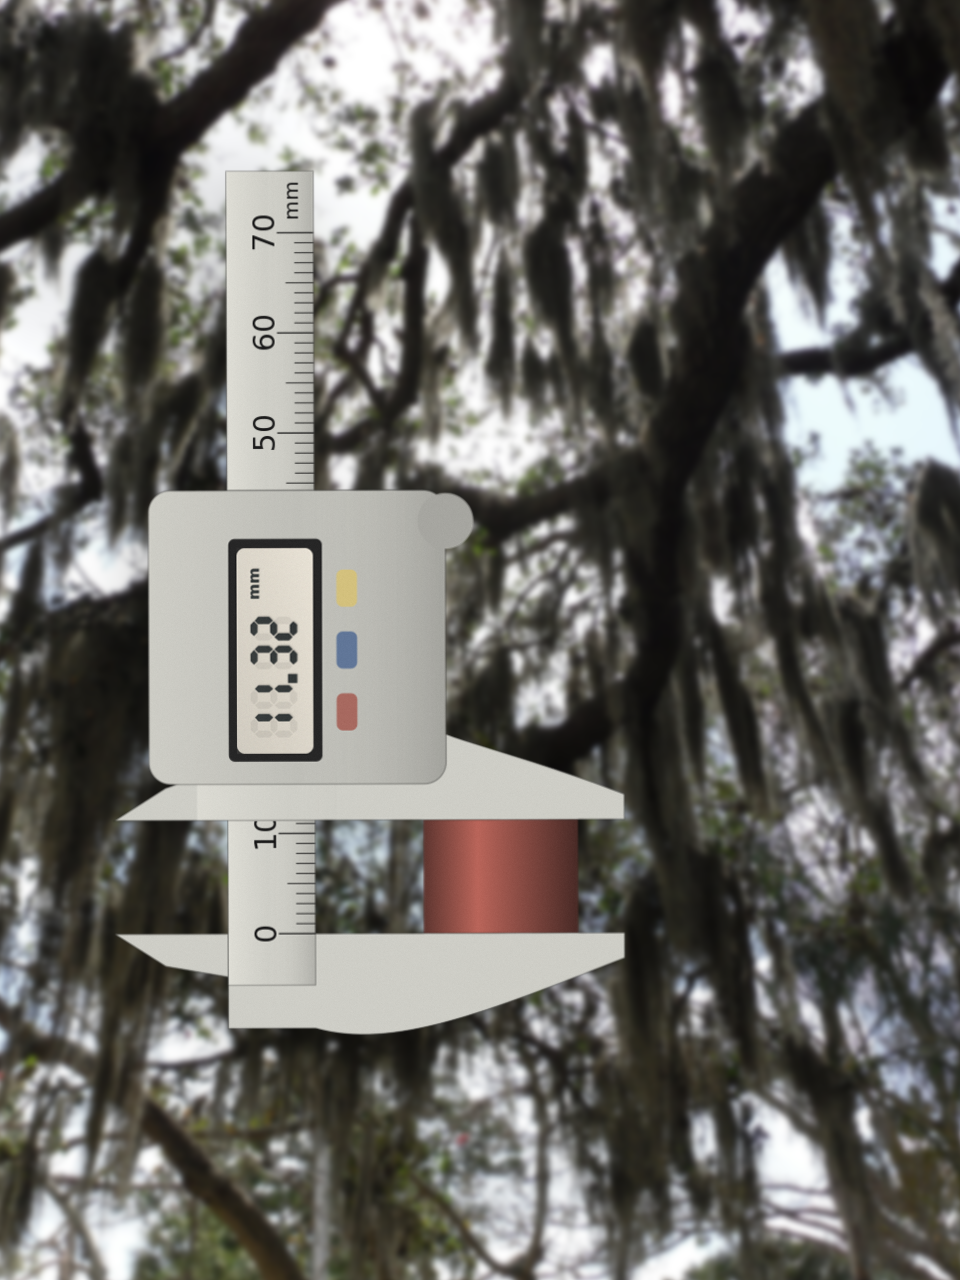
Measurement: 11.32 mm
